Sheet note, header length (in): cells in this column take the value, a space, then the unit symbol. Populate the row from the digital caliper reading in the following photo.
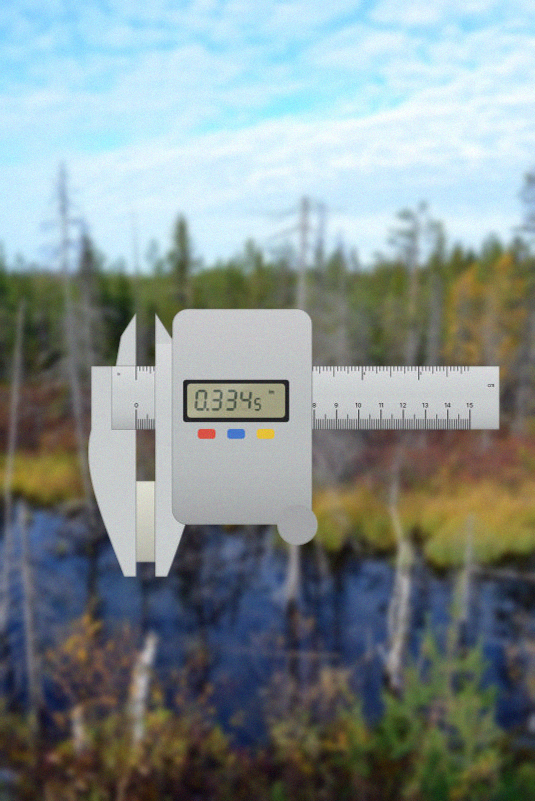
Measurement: 0.3345 in
